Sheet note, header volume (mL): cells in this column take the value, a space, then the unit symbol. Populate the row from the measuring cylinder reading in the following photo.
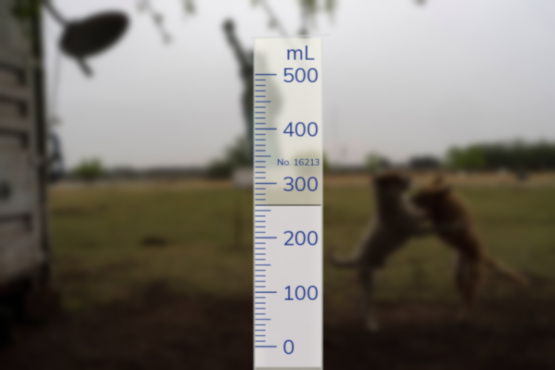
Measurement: 260 mL
